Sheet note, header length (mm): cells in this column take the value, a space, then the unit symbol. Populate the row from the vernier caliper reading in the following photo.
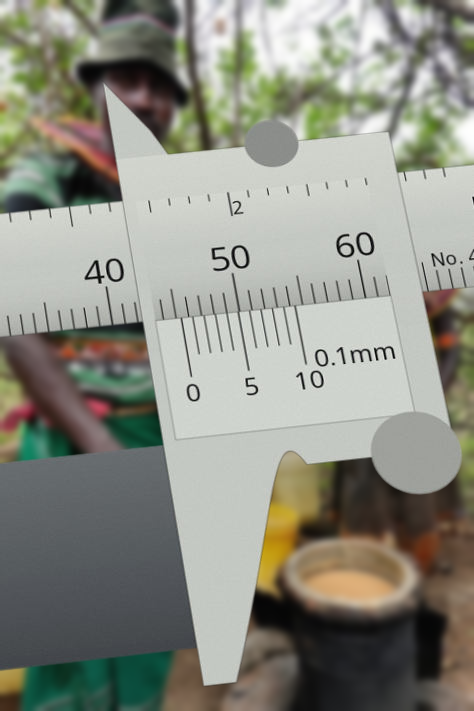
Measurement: 45.4 mm
